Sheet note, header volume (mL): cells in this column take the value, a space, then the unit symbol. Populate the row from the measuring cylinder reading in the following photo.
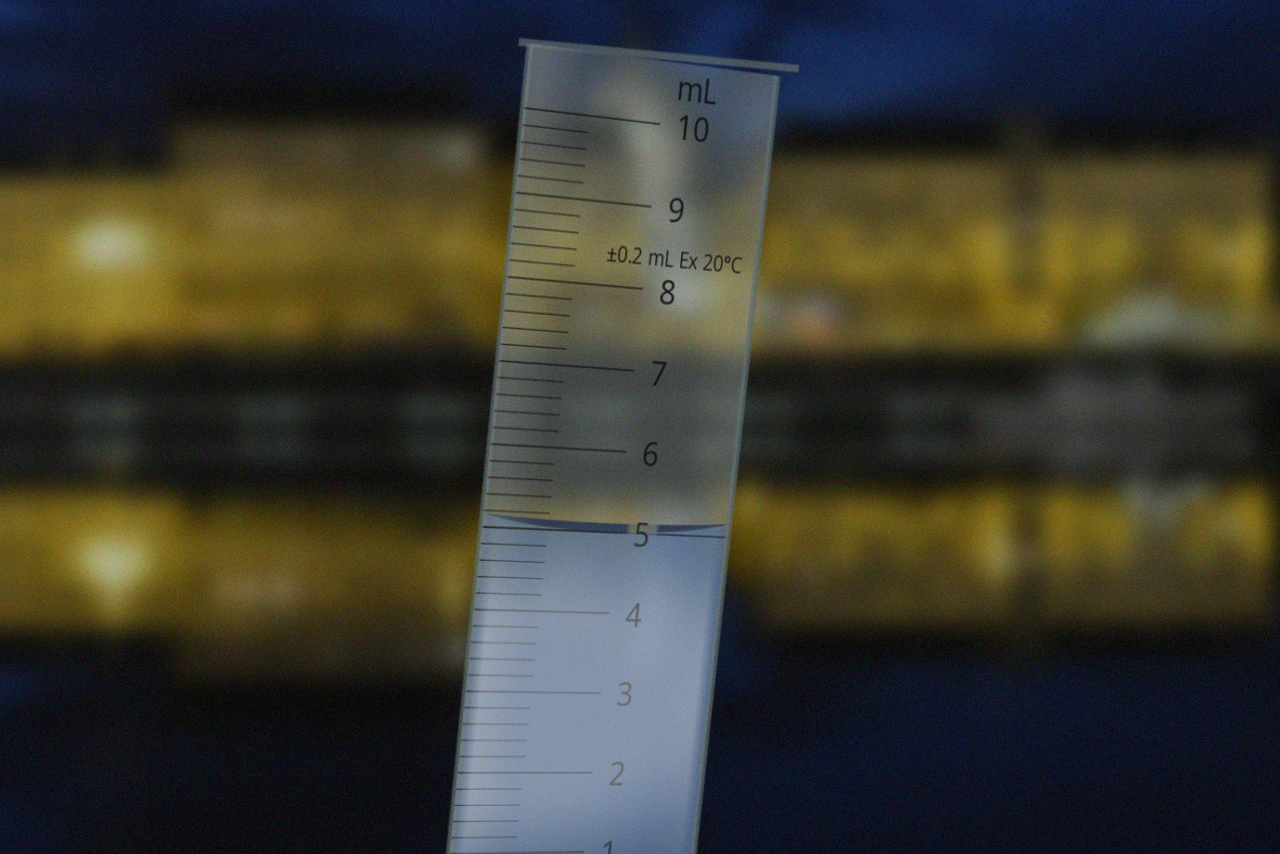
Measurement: 5 mL
